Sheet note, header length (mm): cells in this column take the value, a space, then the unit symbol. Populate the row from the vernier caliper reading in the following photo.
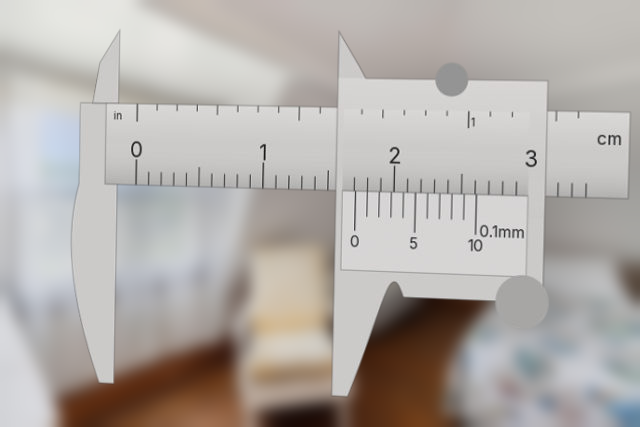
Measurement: 17.1 mm
